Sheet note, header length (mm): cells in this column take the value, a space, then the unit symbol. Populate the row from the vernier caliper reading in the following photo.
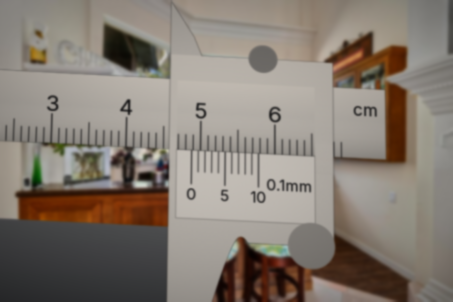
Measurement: 48.8 mm
